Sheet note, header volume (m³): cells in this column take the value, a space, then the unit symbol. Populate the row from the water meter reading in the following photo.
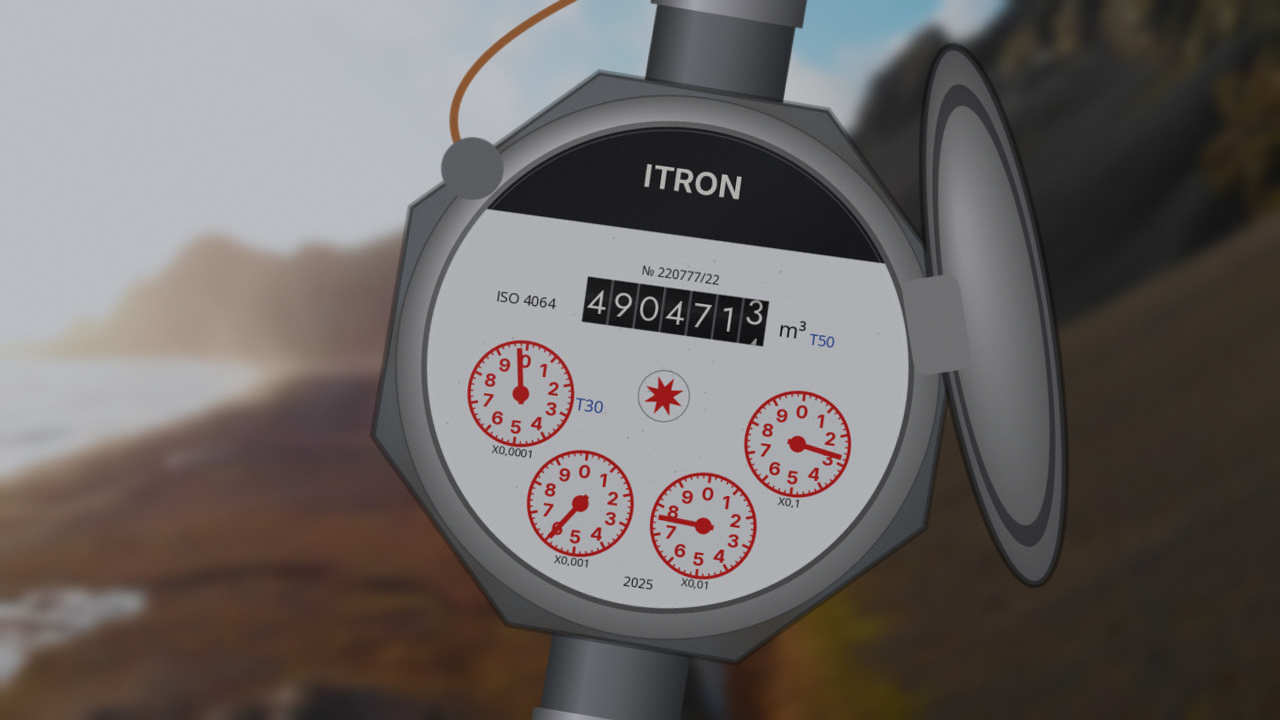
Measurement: 4904713.2759 m³
